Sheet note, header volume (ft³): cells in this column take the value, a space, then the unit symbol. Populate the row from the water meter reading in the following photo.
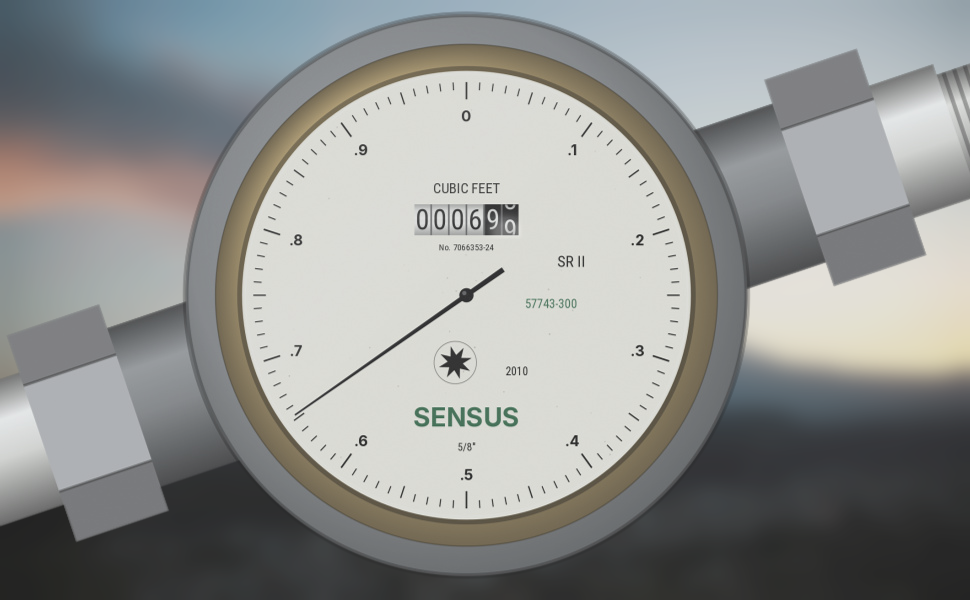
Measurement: 698.65 ft³
